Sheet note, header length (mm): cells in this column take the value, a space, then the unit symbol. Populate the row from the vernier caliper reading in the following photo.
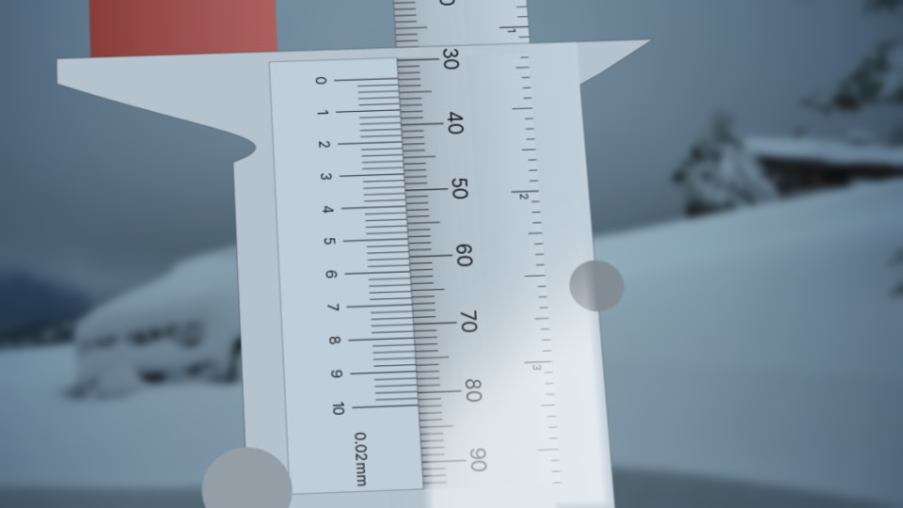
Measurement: 32.8 mm
